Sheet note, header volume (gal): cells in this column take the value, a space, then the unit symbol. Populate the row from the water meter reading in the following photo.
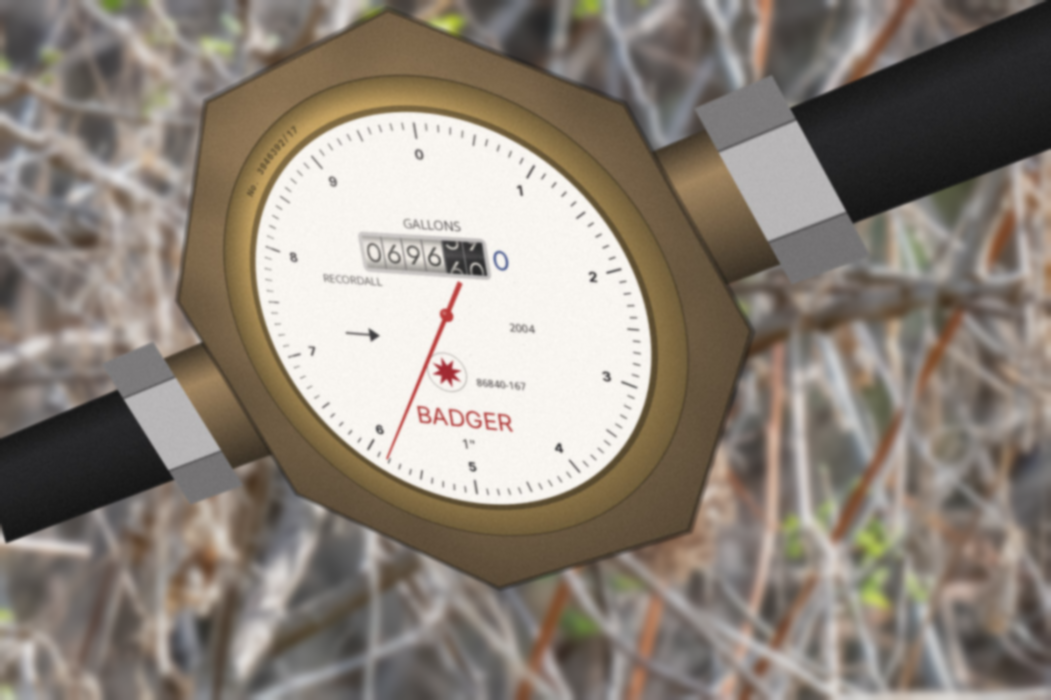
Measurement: 696595.8 gal
